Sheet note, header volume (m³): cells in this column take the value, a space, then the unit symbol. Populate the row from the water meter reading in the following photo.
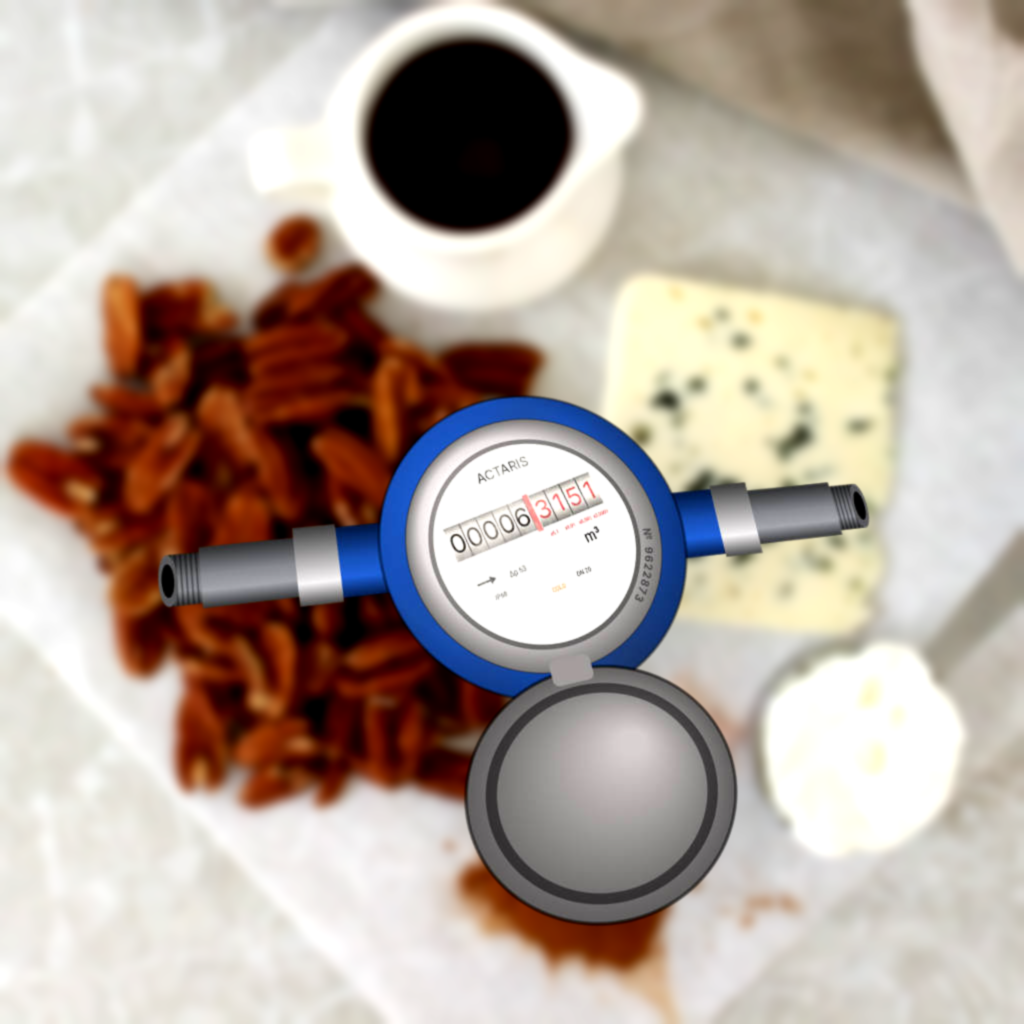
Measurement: 6.3151 m³
